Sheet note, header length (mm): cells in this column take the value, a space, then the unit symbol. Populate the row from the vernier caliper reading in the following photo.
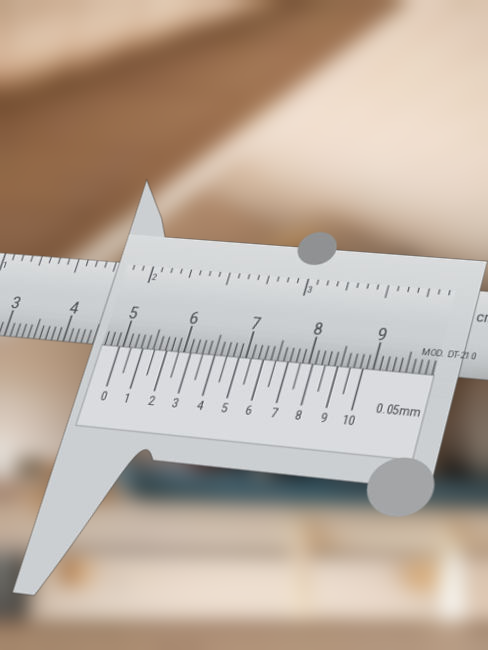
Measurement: 49.4 mm
